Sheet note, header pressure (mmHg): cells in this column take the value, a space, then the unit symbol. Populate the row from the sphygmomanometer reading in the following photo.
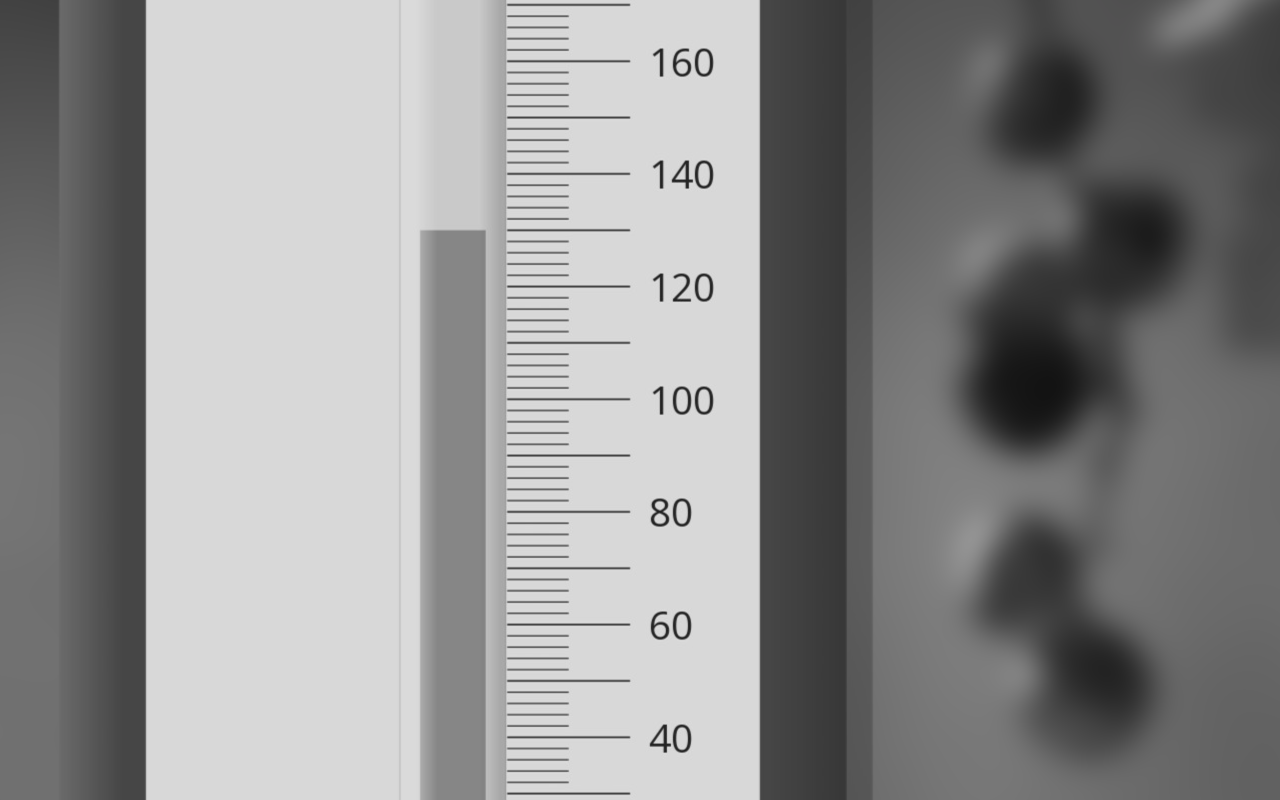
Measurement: 130 mmHg
